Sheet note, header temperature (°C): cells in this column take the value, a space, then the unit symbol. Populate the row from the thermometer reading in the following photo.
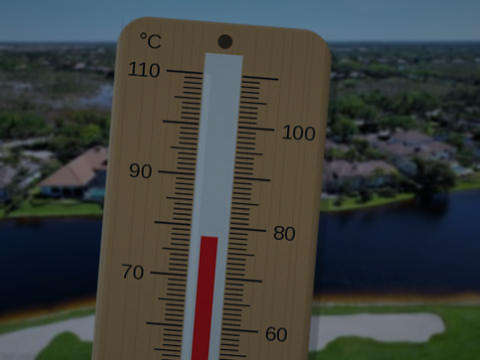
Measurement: 78 °C
